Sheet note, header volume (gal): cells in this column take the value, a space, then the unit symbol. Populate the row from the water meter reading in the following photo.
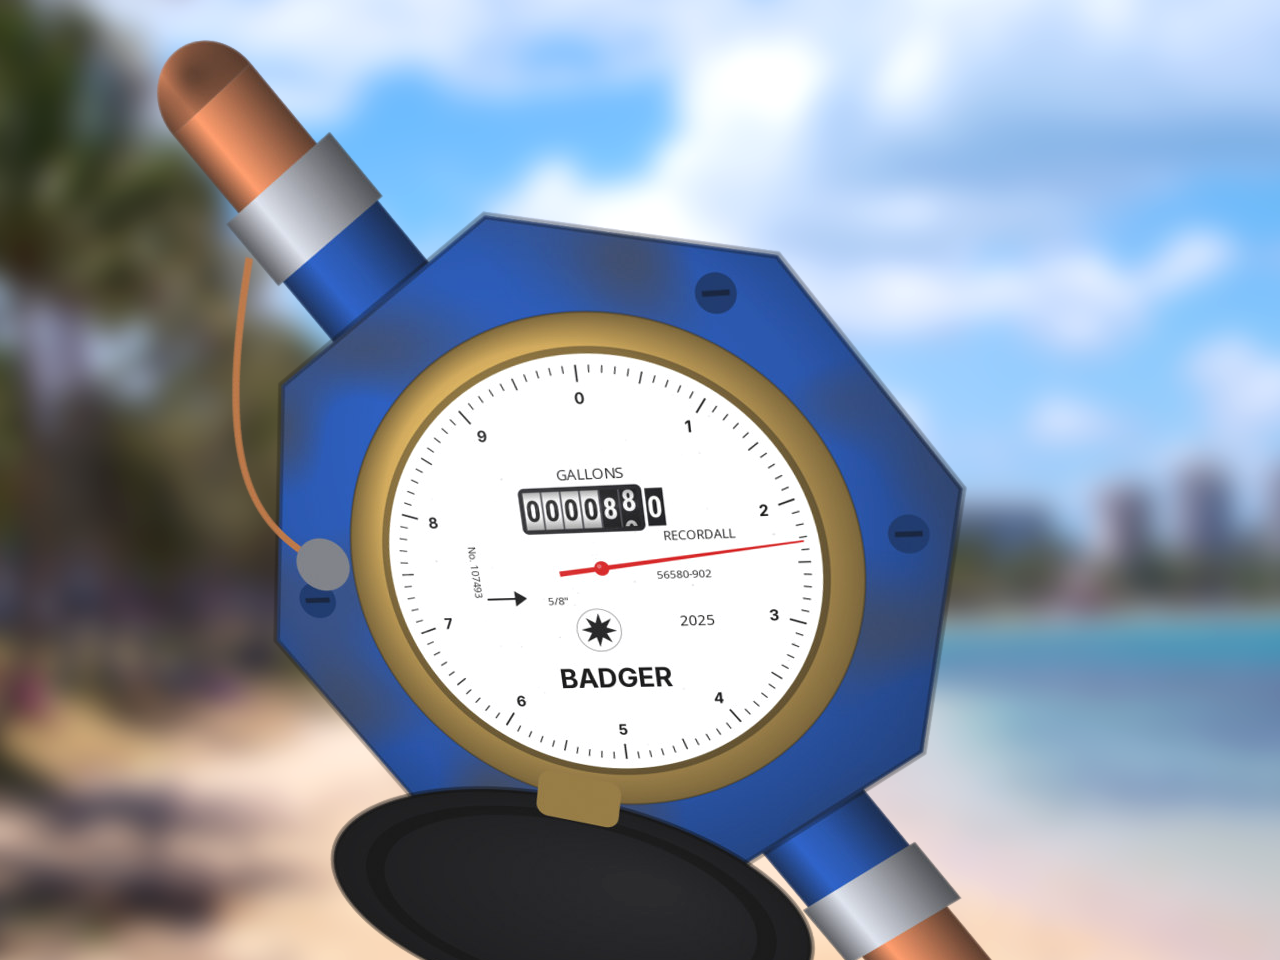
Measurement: 882.3 gal
